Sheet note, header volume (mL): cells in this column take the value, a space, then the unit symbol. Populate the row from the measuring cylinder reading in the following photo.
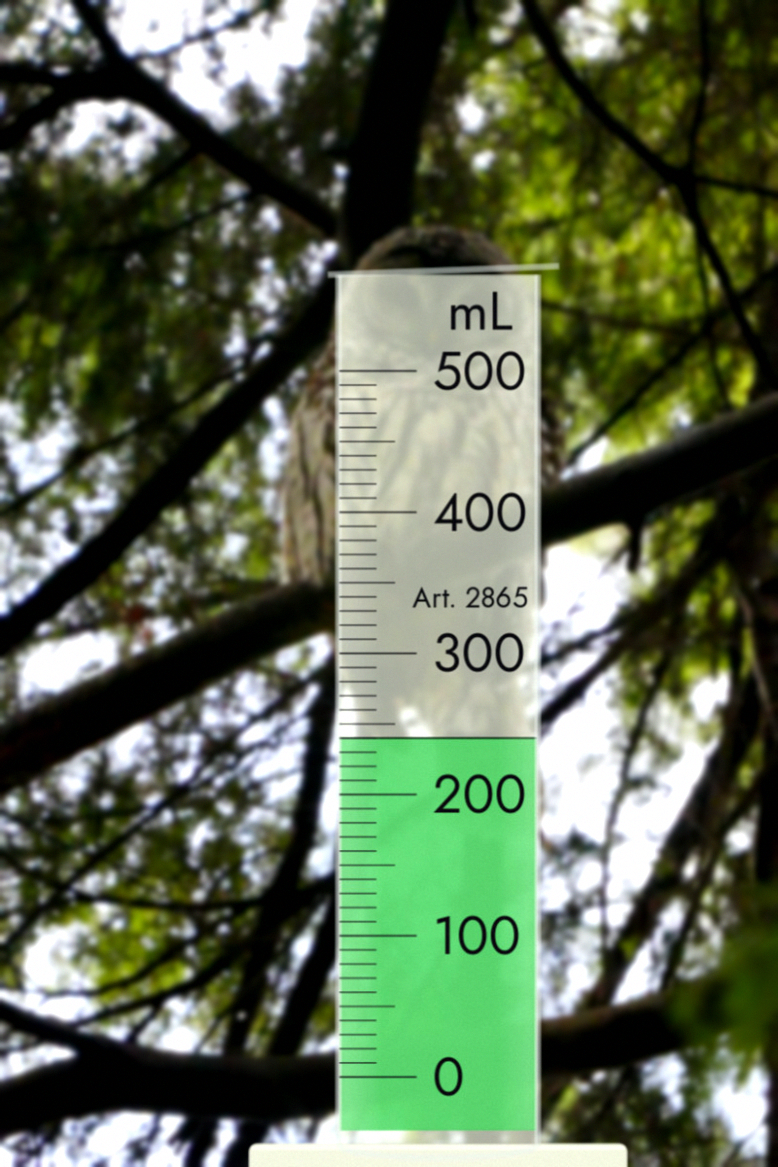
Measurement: 240 mL
